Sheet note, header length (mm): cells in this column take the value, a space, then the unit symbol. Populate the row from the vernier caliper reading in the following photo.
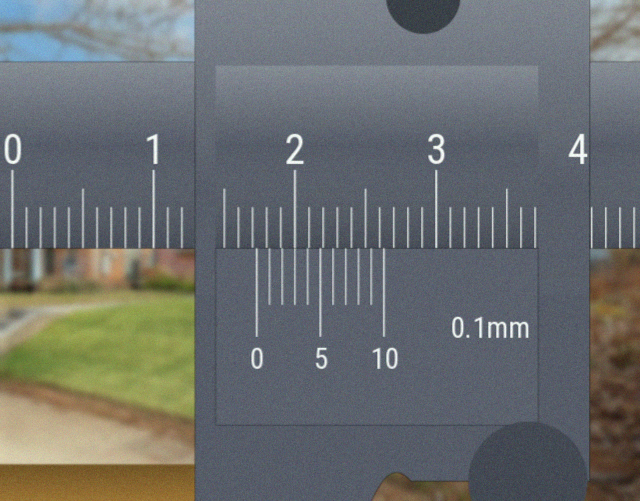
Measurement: 17.3 mm
